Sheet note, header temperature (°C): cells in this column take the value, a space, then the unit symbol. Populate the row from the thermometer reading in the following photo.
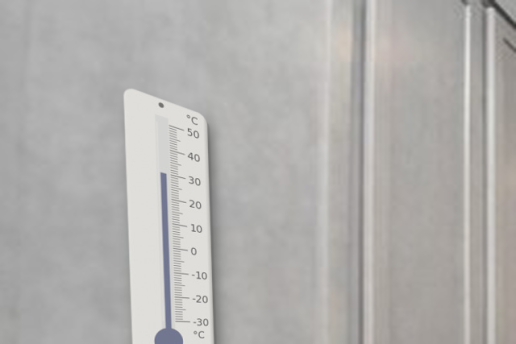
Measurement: 30 °C
